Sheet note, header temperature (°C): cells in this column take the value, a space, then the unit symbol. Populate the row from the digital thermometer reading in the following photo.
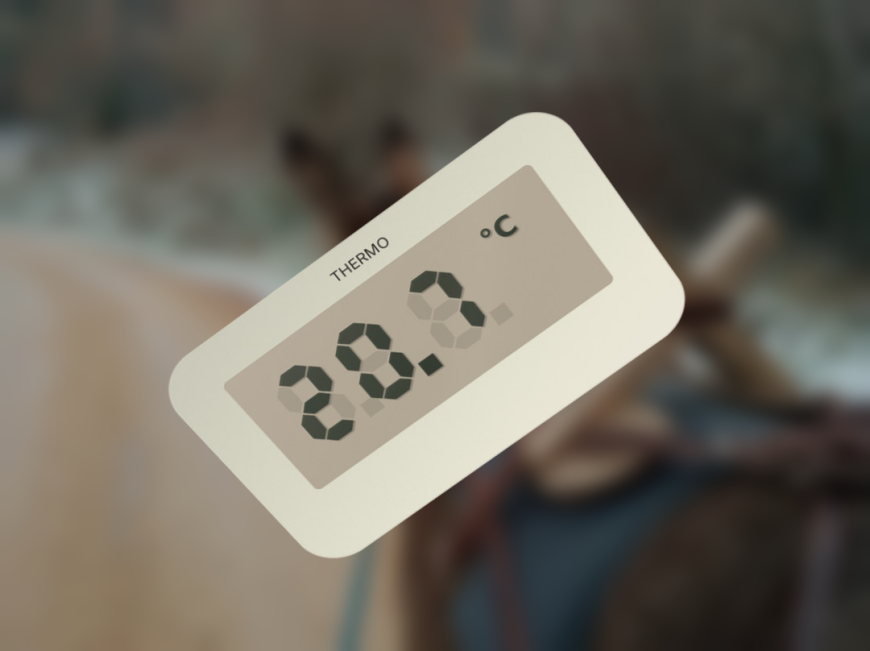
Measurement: 20.7 °C
